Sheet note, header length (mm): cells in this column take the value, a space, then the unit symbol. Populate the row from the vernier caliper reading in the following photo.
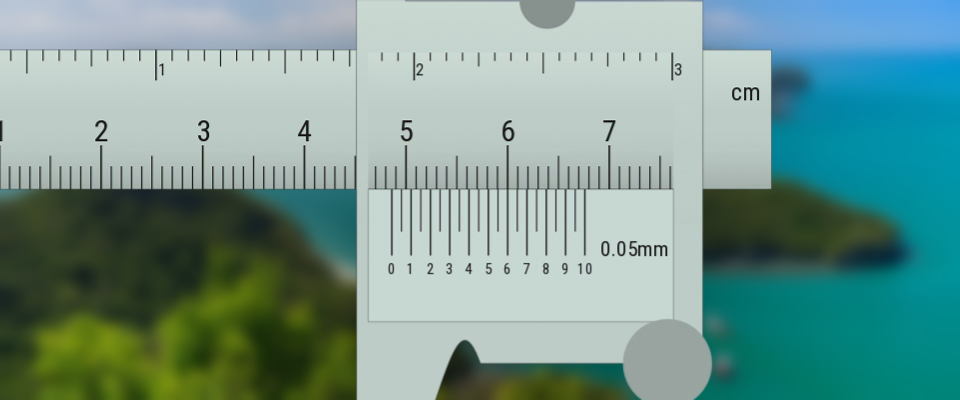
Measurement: 48.6 mm
